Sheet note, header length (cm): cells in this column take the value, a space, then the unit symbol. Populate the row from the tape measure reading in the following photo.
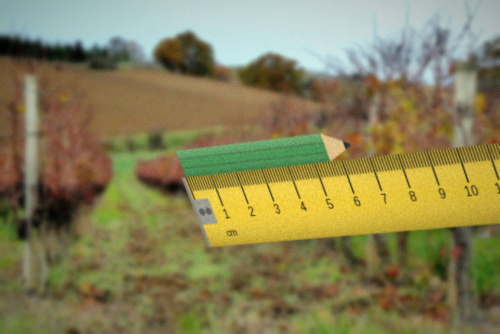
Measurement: 6.5 cm
